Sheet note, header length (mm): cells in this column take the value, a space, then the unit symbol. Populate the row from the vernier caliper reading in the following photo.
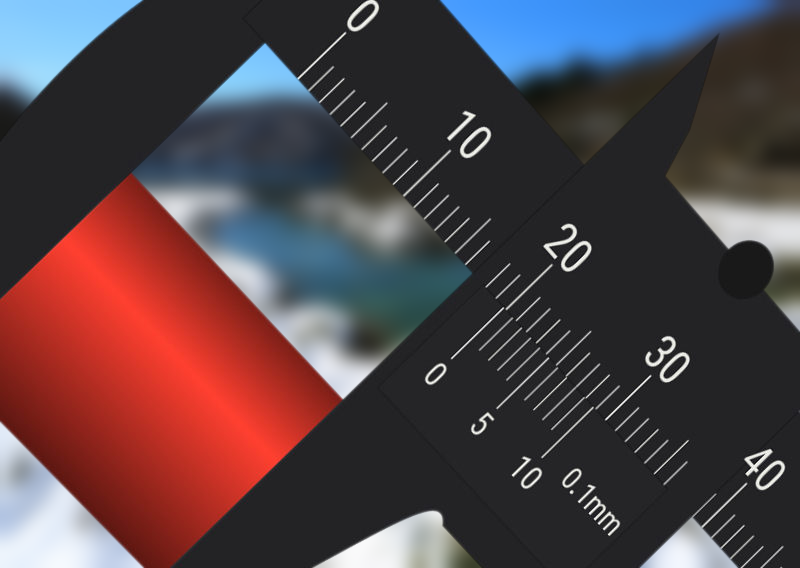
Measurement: 19.8 mm
